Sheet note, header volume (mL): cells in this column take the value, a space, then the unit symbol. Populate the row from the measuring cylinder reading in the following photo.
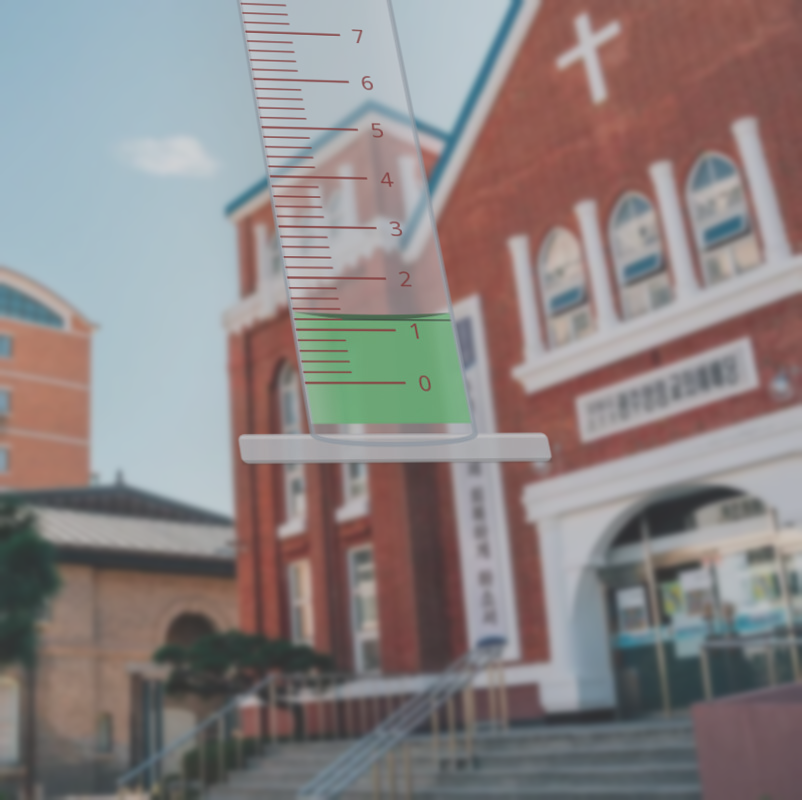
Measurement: 1.2 mL
